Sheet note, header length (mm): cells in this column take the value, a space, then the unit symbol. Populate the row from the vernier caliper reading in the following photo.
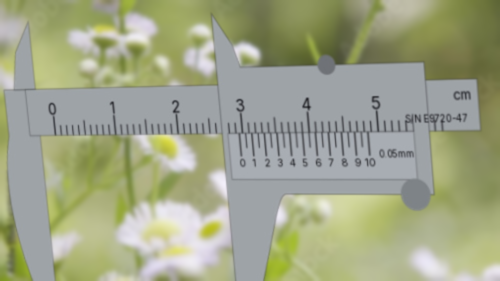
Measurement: 29.5 mm
